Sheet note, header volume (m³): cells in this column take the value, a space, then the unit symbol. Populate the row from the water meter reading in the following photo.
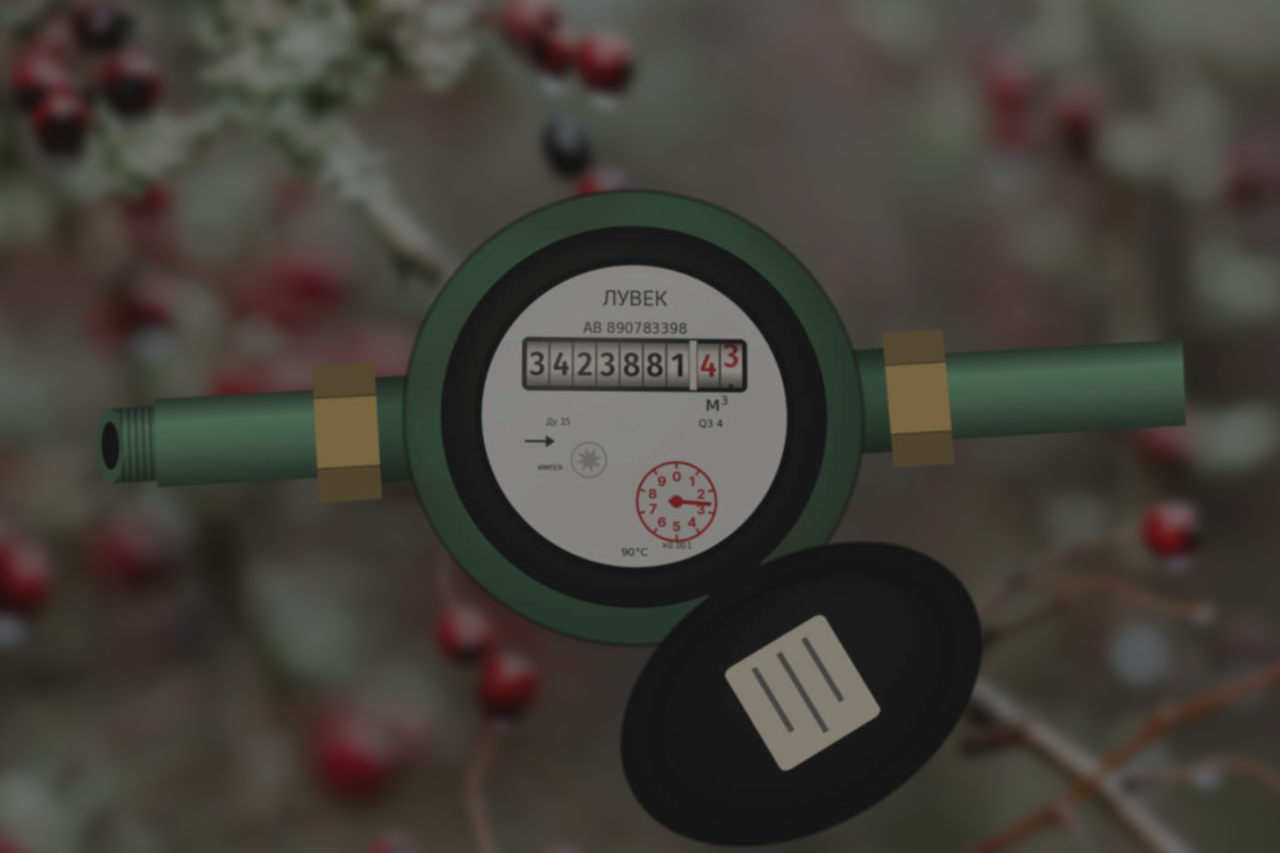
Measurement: 3423881.432 m³
